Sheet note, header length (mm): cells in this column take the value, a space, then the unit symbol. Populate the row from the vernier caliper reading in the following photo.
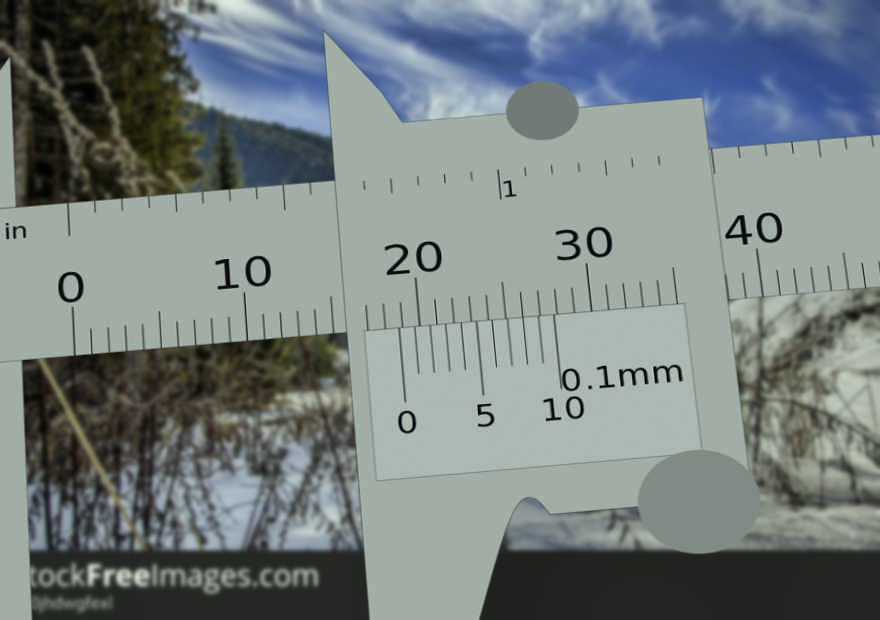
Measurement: 18.8 mm
